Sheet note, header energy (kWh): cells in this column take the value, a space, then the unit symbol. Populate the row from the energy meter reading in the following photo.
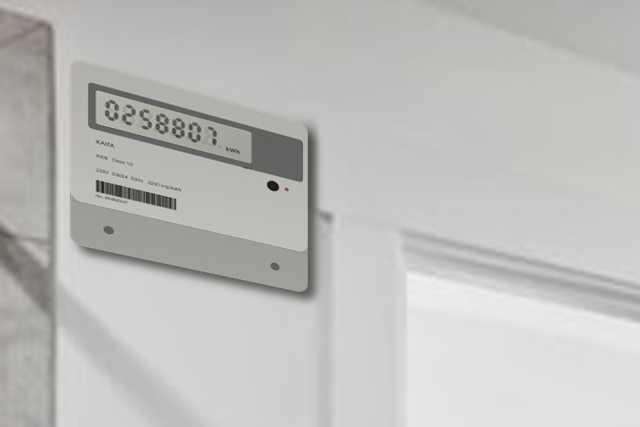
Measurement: 258807 kWh
